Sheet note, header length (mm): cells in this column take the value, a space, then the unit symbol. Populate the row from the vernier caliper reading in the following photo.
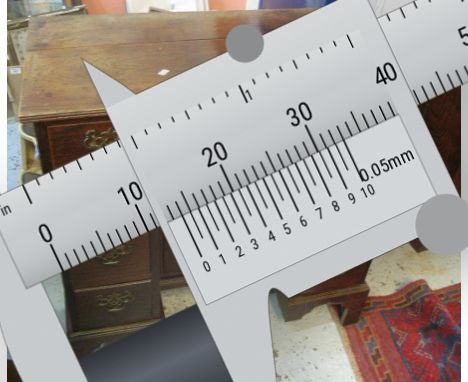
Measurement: 14.0 mm
